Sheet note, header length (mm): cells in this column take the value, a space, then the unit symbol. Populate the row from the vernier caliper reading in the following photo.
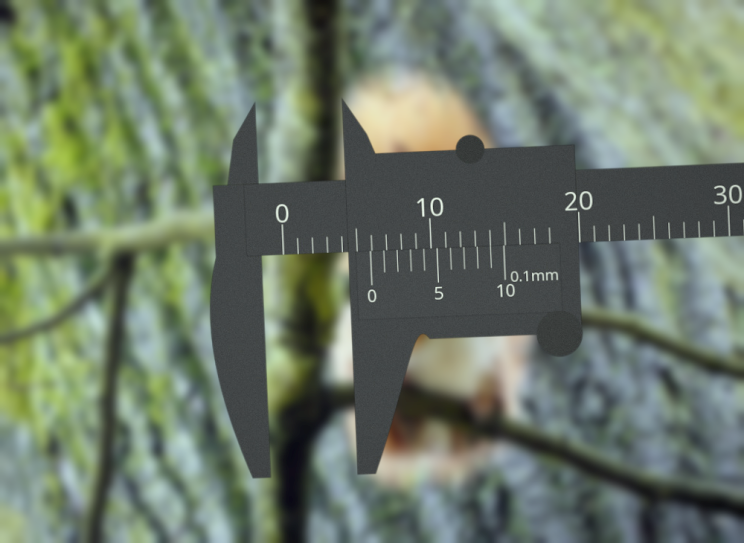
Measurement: 5.9 mm
